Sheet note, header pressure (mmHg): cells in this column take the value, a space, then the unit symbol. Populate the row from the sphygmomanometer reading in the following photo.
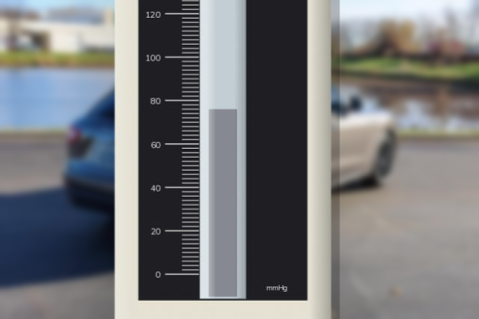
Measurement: 76 mmHg
